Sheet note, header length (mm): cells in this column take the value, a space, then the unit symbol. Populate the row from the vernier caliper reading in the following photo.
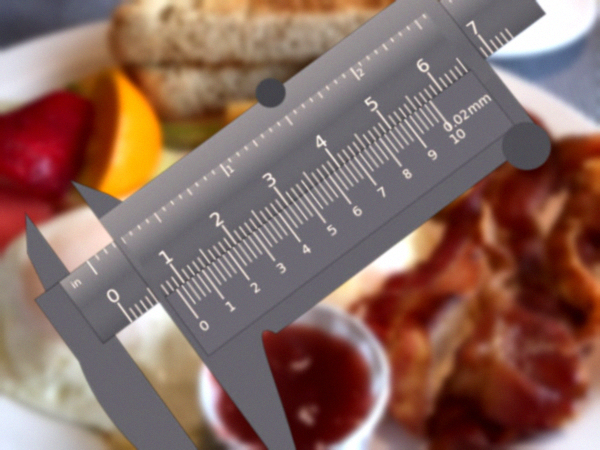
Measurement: 8.5 mm
